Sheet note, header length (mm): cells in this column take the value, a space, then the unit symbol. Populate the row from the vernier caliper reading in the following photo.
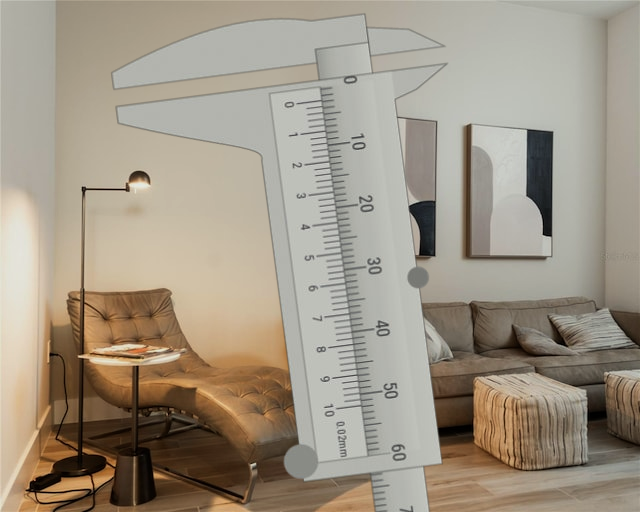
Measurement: 2.8 mm
